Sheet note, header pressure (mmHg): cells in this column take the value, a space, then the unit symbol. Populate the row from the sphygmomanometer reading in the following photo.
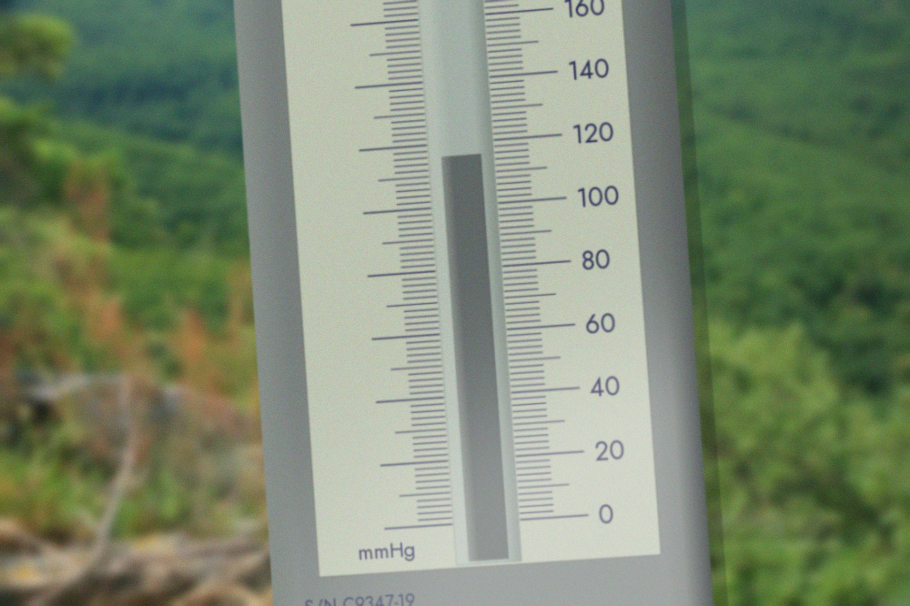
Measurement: 116 mmHg
